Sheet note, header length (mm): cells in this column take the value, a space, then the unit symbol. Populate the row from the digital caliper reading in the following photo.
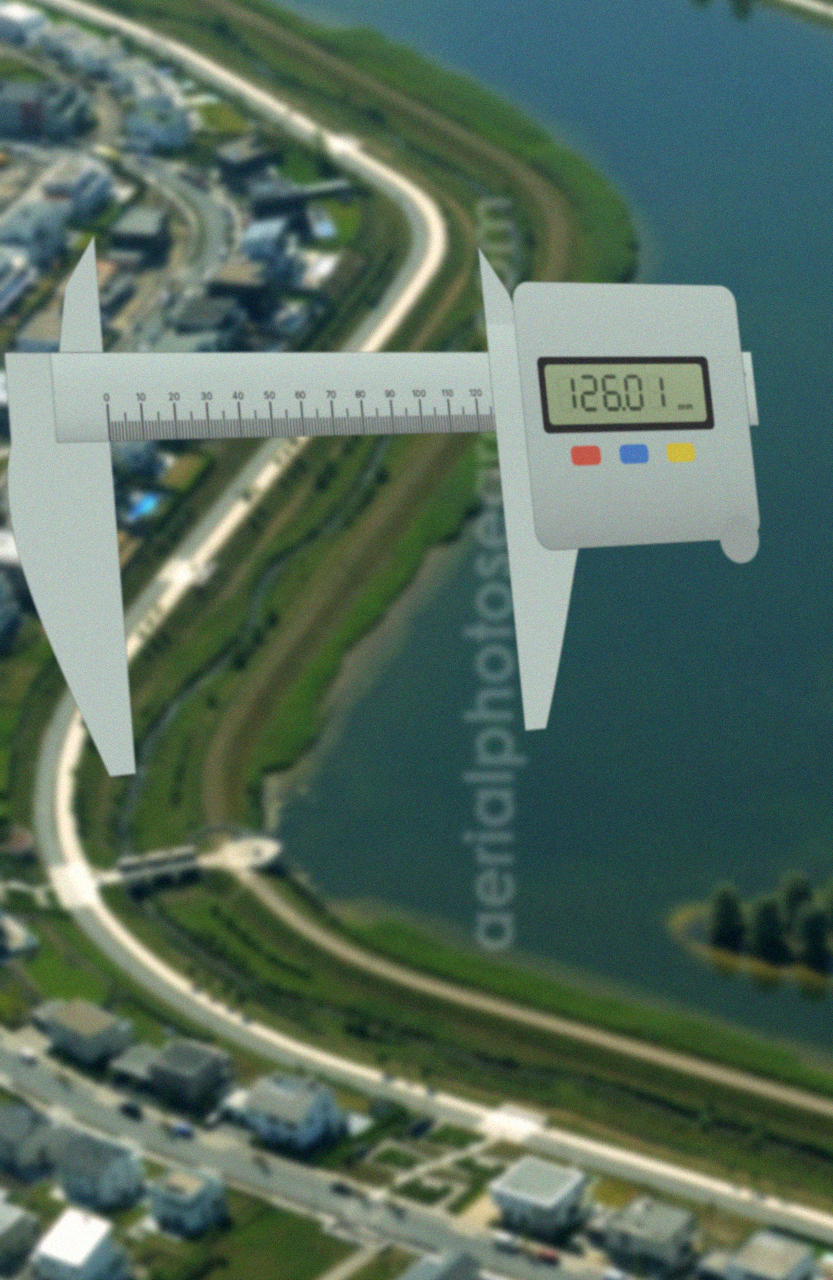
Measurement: 126.01 mm
